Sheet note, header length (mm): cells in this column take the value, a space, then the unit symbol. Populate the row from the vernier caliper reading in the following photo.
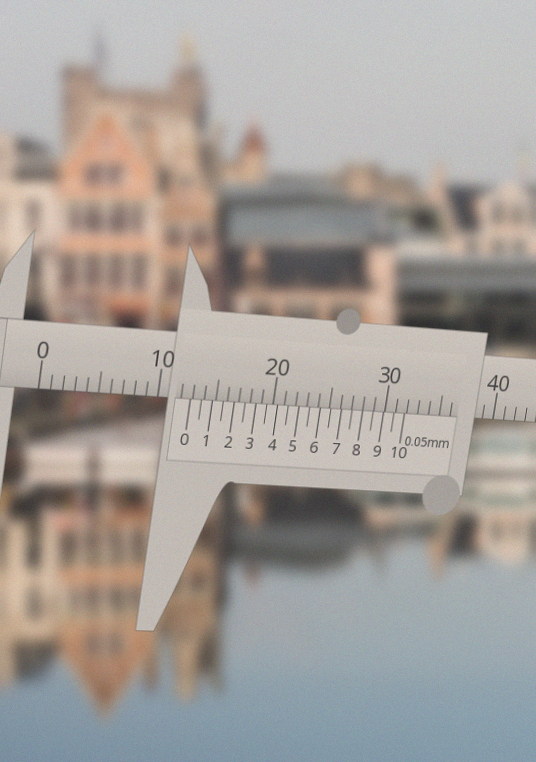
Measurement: 12.8 mm
